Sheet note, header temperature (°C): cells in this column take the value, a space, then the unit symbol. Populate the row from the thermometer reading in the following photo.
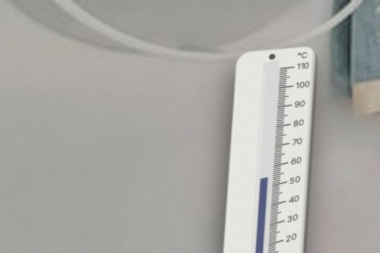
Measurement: 55 °C
